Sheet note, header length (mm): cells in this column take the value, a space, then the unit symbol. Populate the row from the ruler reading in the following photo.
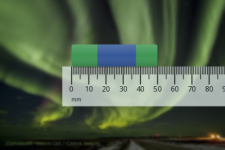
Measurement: 50 mm
